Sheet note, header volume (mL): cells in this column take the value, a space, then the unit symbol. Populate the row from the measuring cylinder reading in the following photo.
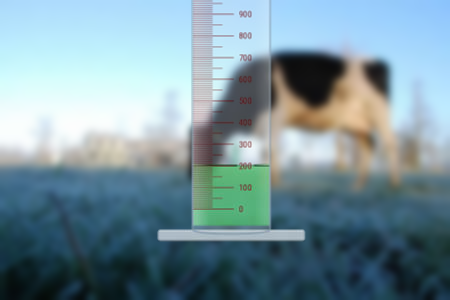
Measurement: 200 mL
